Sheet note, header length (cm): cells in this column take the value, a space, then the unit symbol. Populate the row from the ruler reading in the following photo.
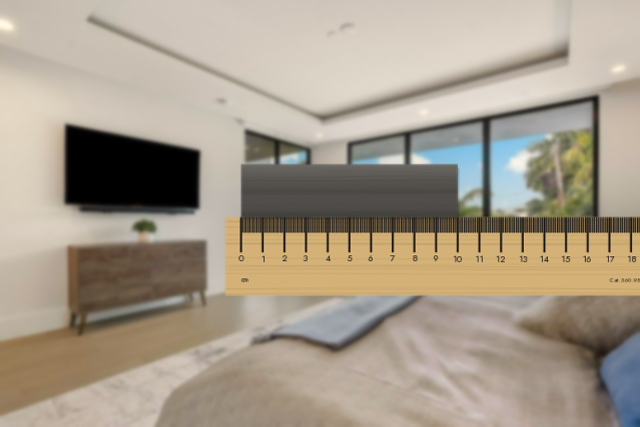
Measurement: 10 cm
